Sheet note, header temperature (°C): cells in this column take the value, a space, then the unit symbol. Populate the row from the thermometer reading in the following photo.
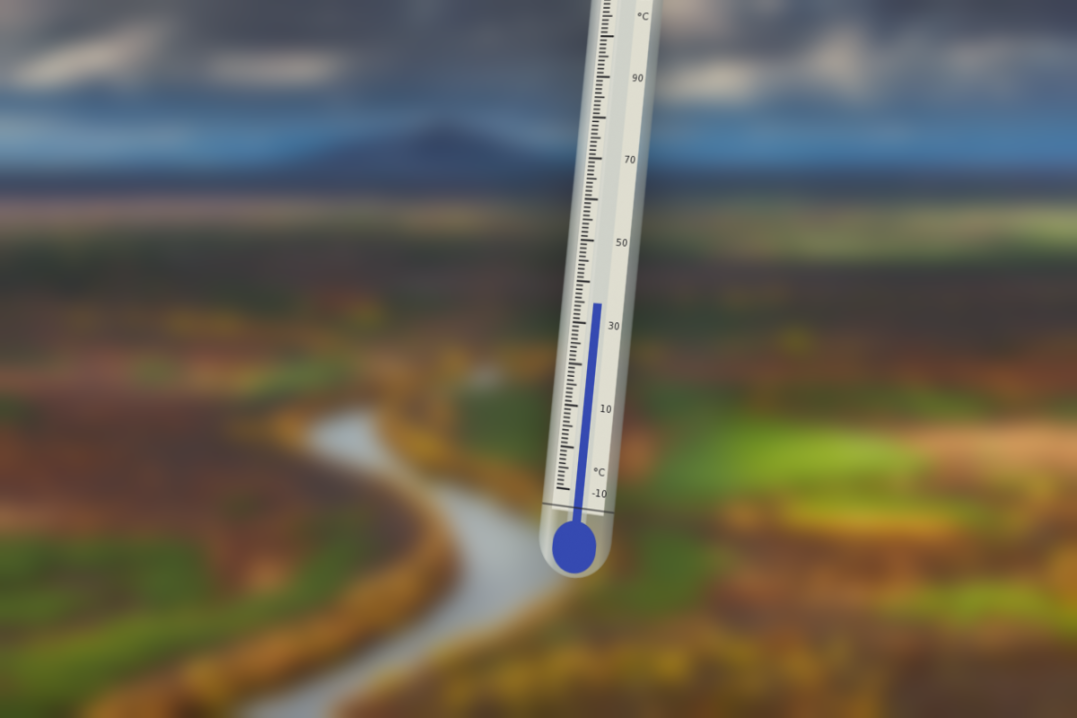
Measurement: 35 °C
